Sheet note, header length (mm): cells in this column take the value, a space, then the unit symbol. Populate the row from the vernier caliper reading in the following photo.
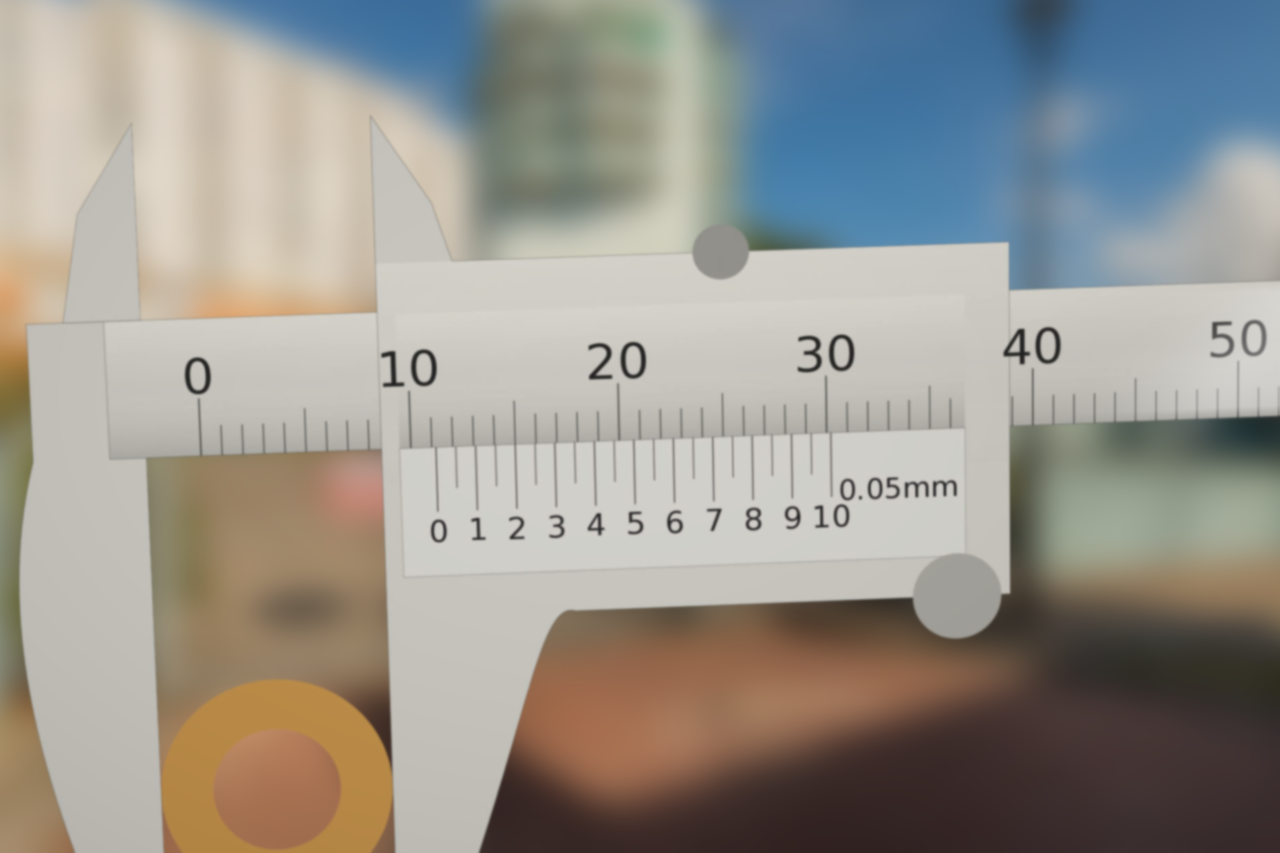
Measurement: 11.2 mm
